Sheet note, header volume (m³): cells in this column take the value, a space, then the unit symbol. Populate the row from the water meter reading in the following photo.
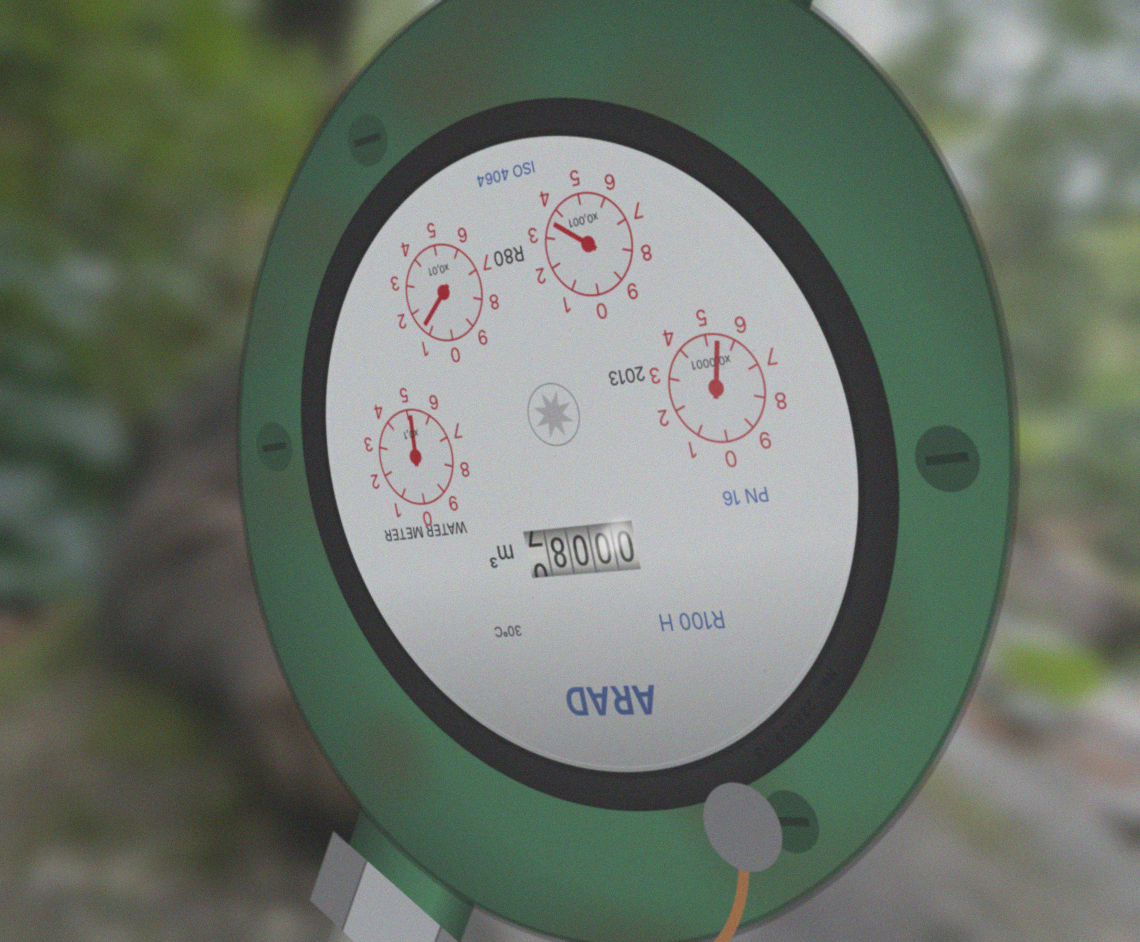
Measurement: 86.5135 m³
